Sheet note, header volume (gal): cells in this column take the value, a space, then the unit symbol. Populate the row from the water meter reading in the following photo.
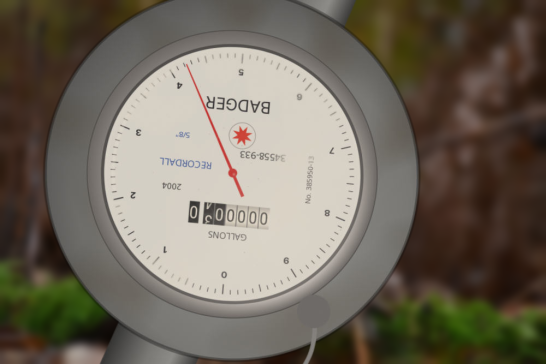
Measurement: 34.2 gal
